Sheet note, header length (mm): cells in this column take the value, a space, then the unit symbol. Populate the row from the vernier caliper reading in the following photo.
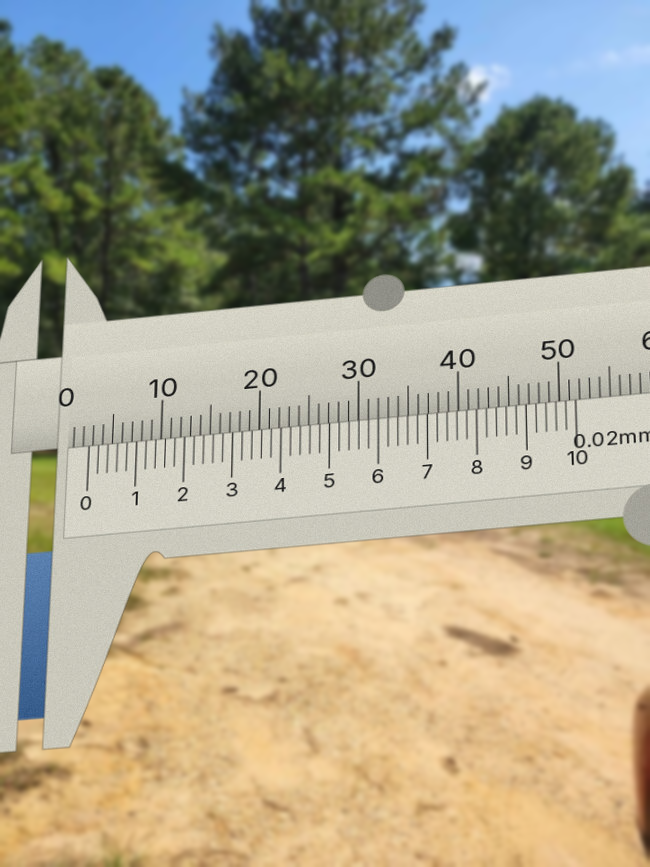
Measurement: 2.6 mm
